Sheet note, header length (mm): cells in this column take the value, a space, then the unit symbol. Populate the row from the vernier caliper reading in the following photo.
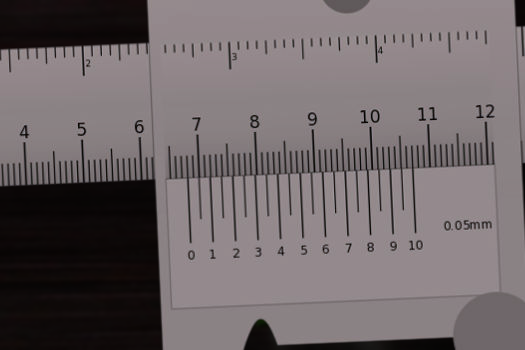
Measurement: 68.0 mm
